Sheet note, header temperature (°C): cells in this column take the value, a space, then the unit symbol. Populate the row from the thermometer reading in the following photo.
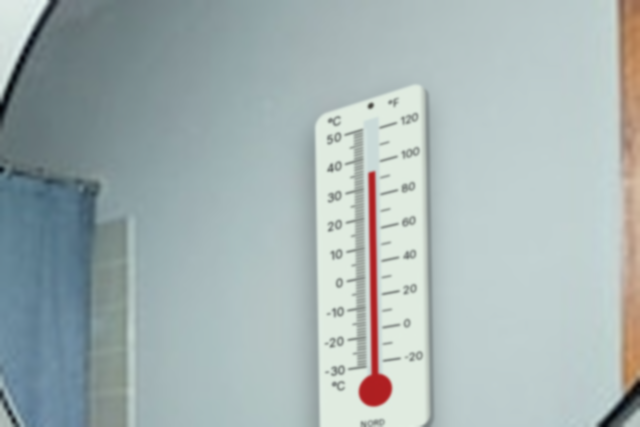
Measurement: 35 °C
